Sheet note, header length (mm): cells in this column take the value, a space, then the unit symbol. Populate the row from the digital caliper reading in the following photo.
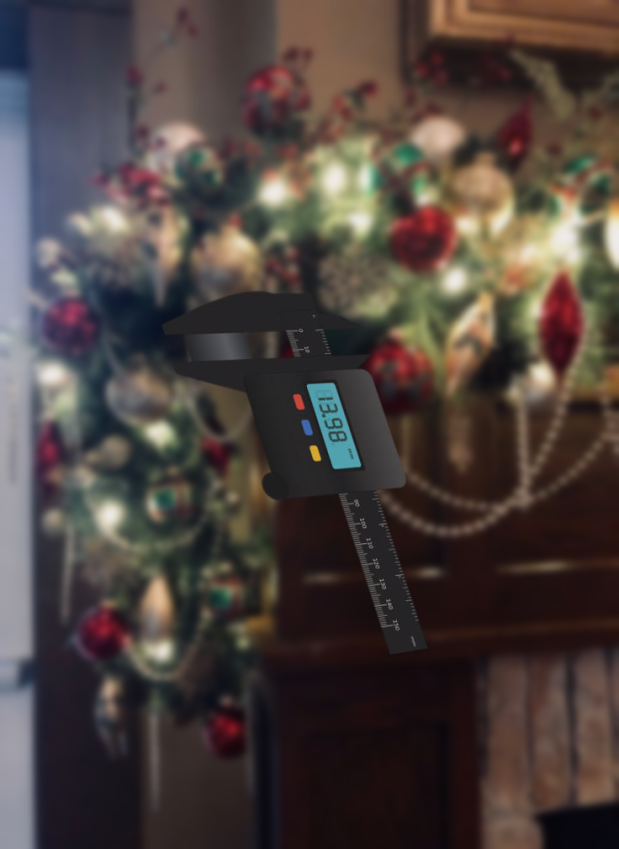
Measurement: 13.98 mm
